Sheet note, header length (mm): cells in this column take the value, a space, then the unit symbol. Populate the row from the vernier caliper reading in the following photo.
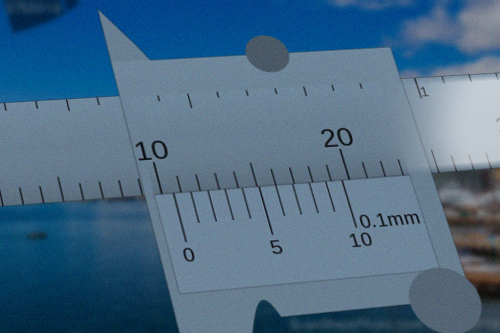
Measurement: 10.6 mm
